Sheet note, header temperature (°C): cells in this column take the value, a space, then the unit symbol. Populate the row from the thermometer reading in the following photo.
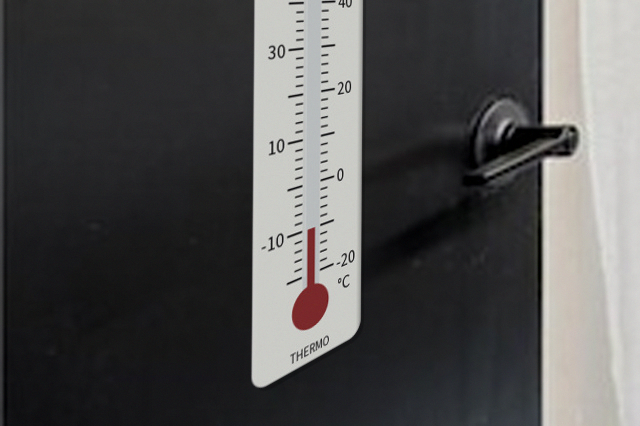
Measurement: -10 °C
